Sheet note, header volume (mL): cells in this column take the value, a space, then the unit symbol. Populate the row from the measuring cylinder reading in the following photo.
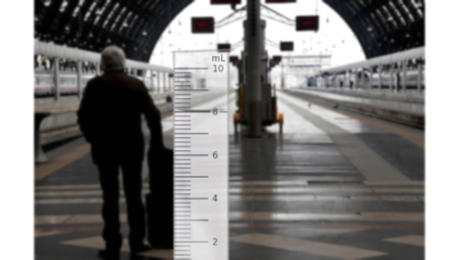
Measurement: 8 mL
